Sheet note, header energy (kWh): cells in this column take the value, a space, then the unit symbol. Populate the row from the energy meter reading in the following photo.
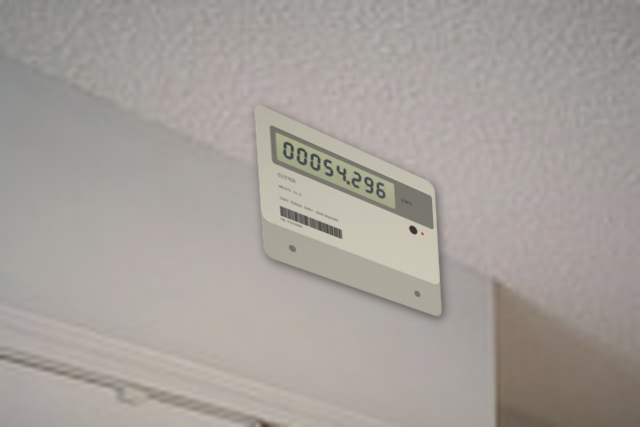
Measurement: 54.296 kWh
